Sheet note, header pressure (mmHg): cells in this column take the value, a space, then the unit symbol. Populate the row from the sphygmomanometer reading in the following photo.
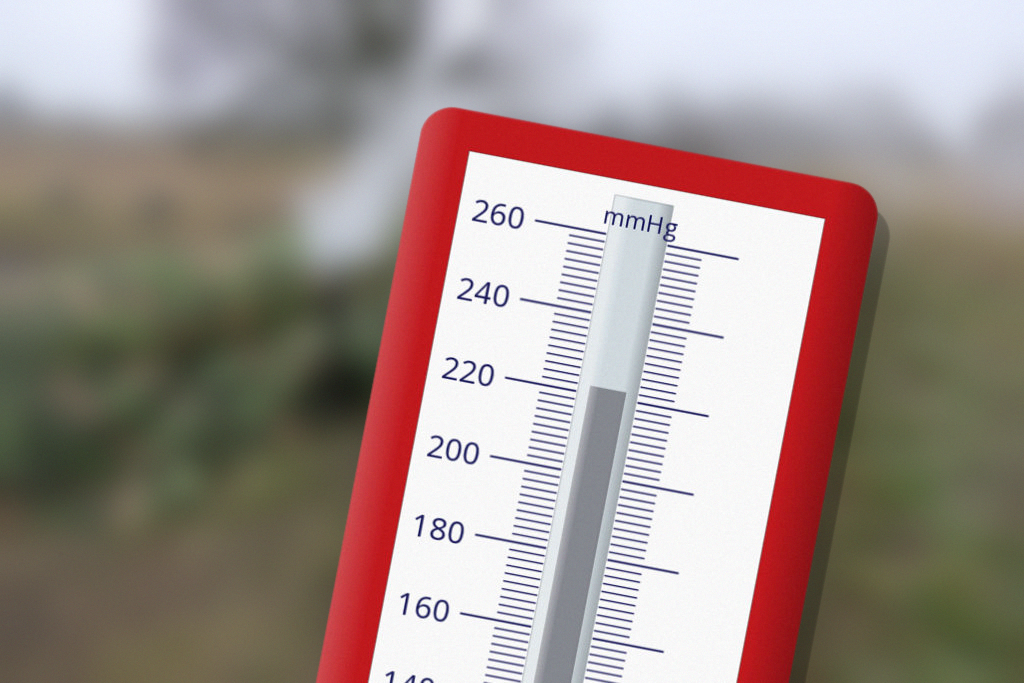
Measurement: 222 mmHg
